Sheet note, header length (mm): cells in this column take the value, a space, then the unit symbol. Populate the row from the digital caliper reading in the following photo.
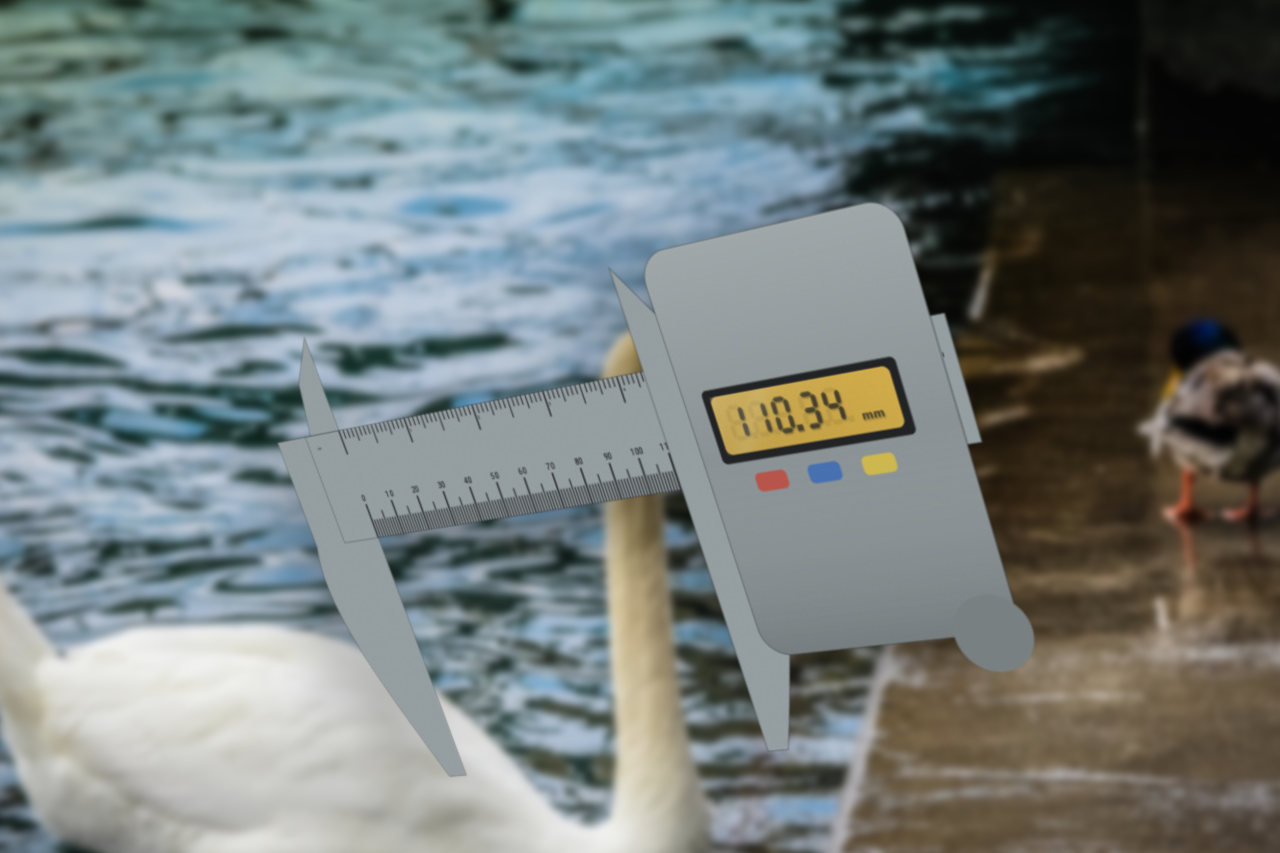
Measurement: 110.34 mm
